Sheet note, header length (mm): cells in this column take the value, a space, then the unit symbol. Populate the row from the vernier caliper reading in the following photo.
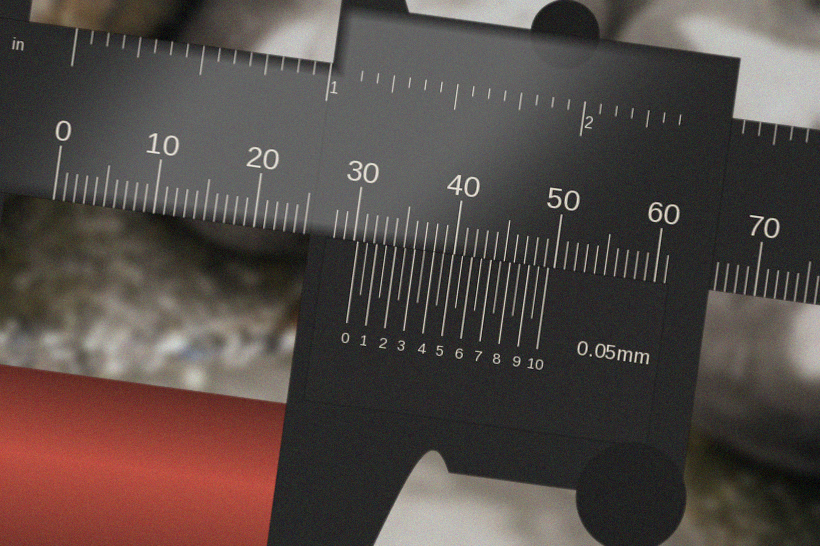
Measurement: 30.4 mm
